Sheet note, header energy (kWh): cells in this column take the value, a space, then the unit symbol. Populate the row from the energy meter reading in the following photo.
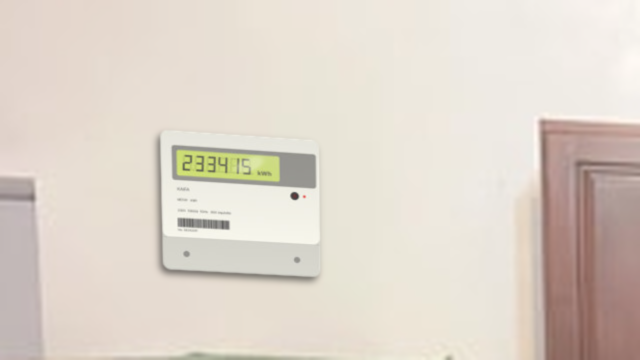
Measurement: 233415 kWh
